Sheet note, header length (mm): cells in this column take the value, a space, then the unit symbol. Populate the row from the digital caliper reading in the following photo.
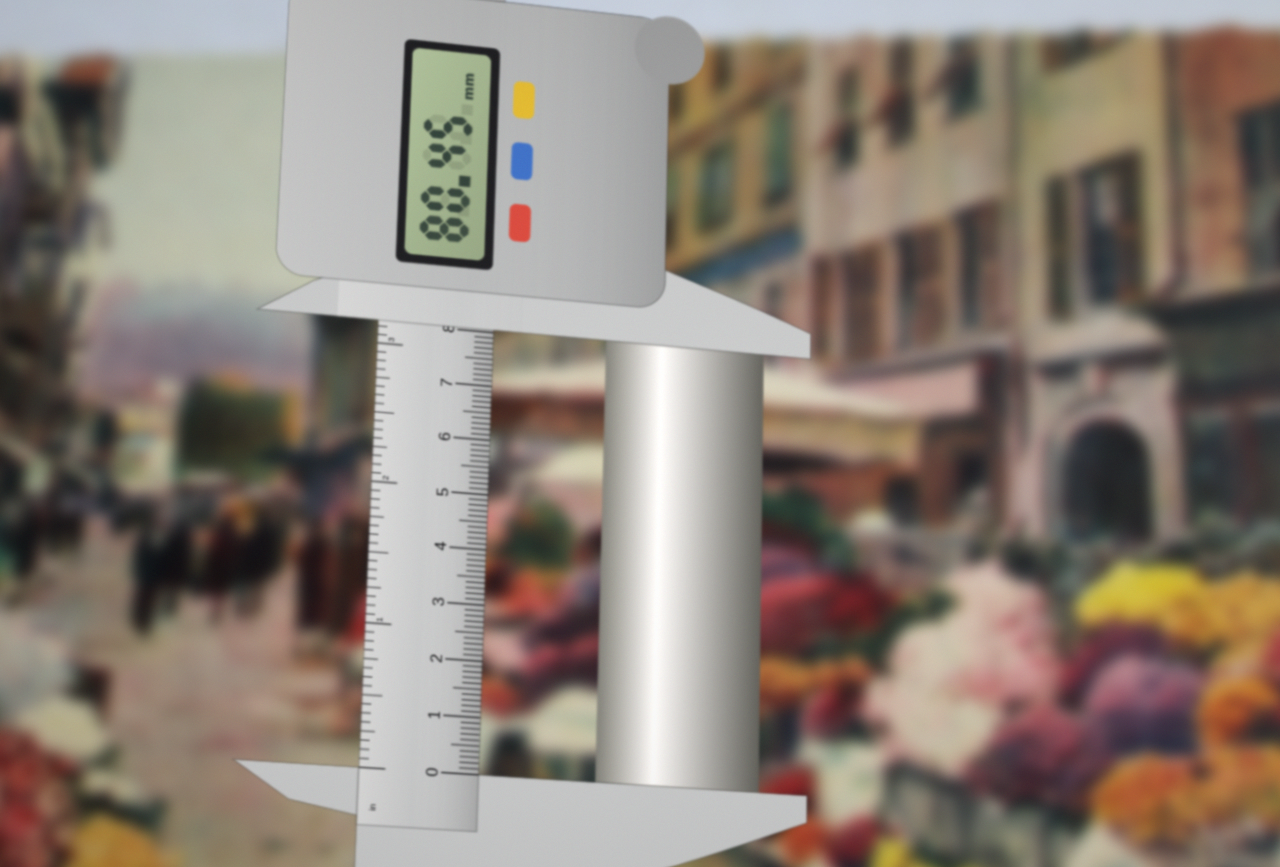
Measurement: 80.45 mm
